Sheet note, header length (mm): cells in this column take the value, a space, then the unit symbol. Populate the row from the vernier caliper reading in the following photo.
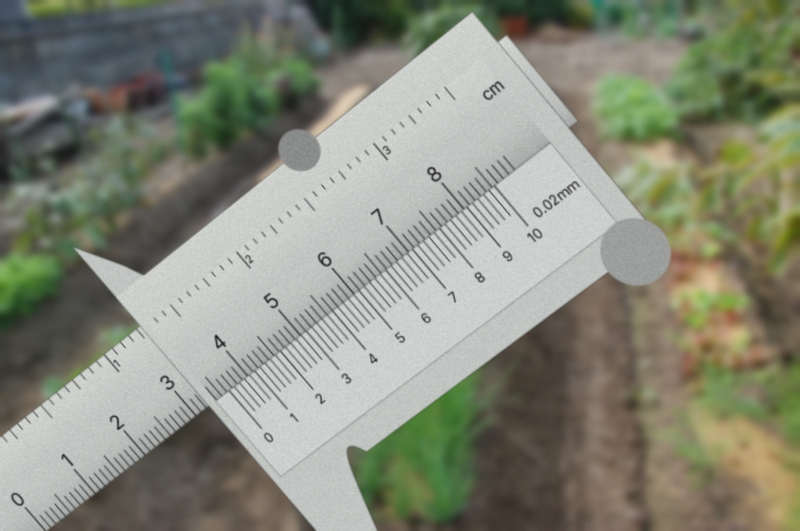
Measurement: 36.4 mm
